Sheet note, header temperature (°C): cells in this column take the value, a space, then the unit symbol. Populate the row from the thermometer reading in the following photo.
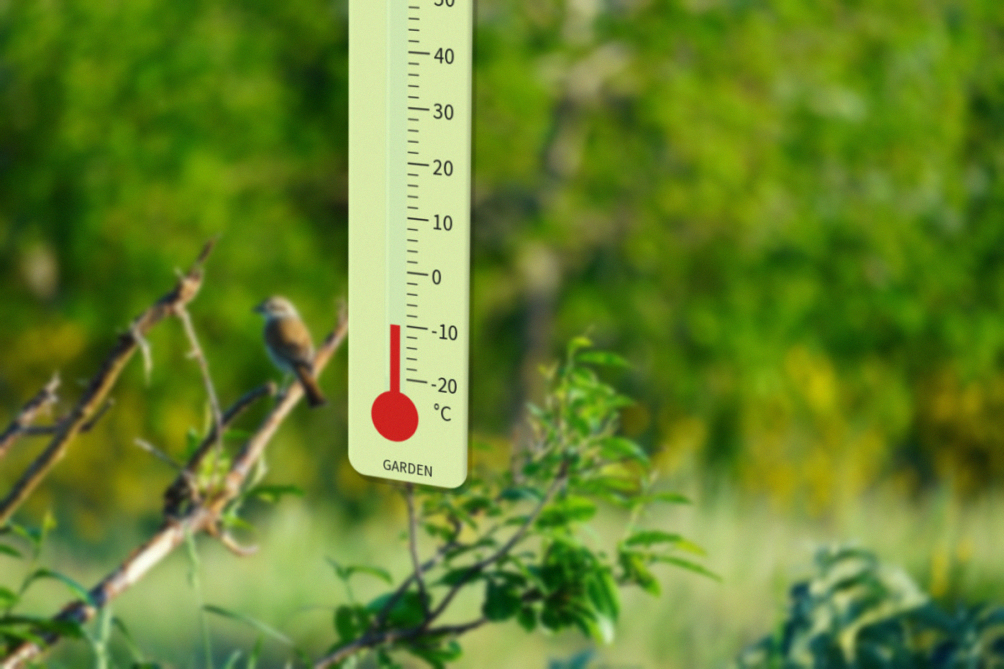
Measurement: -10 °C
